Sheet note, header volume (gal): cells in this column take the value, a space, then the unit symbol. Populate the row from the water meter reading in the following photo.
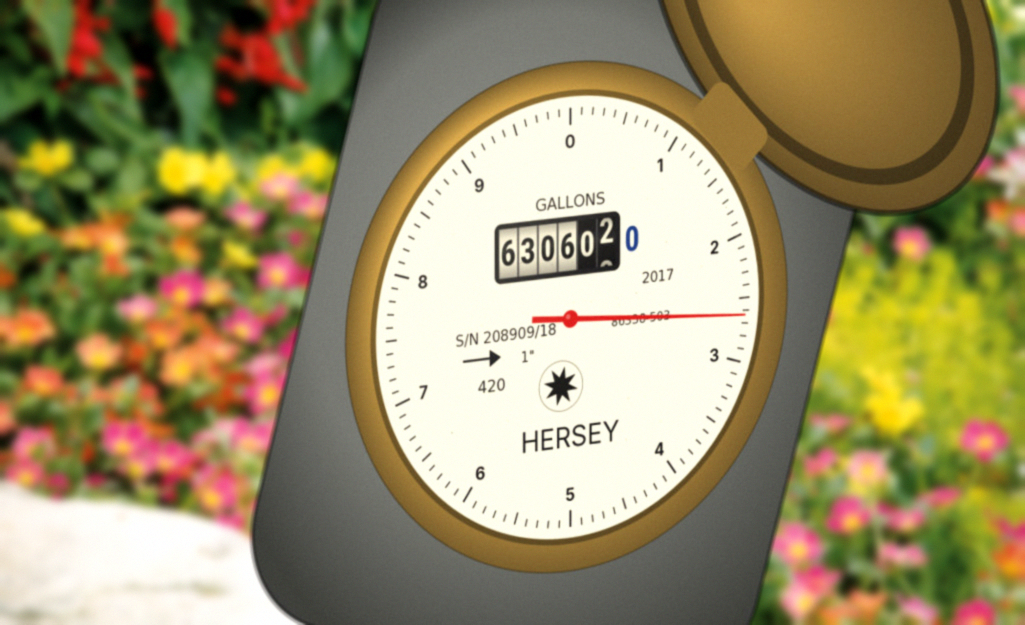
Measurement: 6306022.6 gal
